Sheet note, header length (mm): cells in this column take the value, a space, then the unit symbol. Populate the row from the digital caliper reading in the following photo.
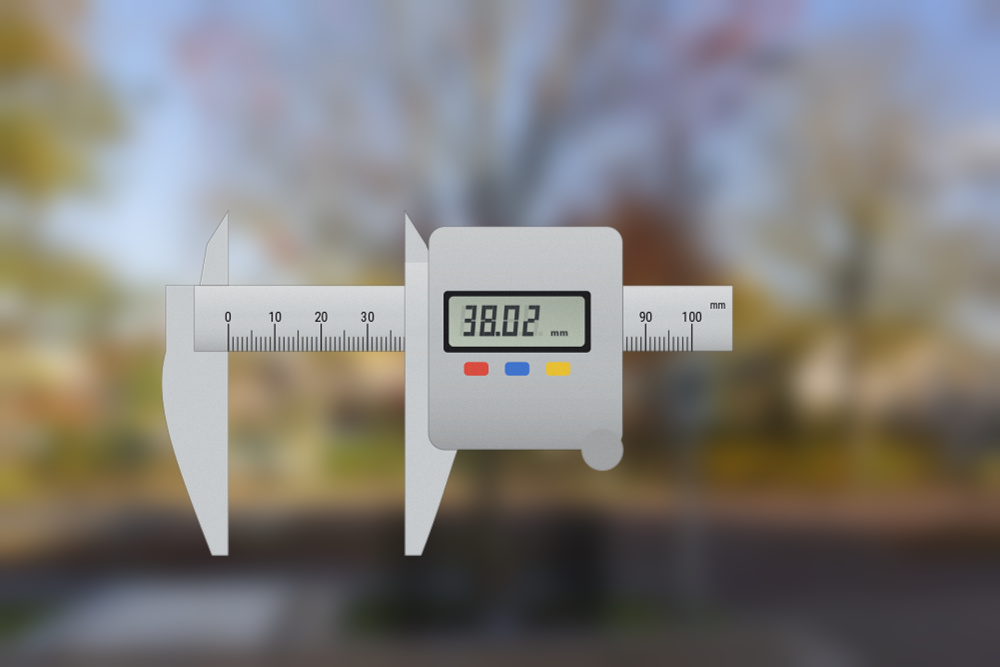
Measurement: 38.02 mm
